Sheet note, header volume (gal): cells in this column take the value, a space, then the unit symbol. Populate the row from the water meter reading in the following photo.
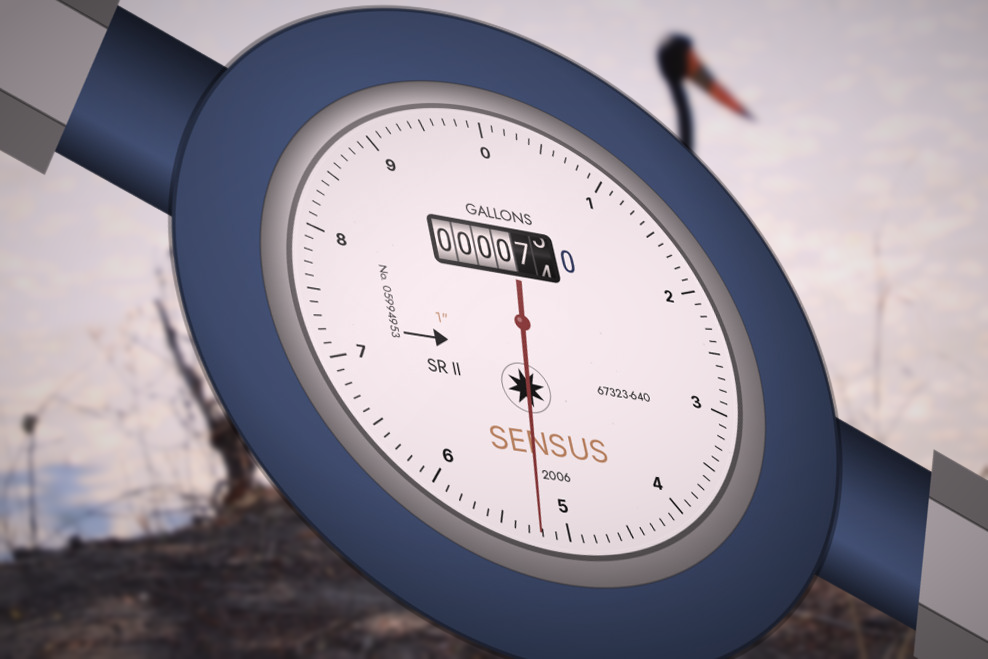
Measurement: 735.2 gal
